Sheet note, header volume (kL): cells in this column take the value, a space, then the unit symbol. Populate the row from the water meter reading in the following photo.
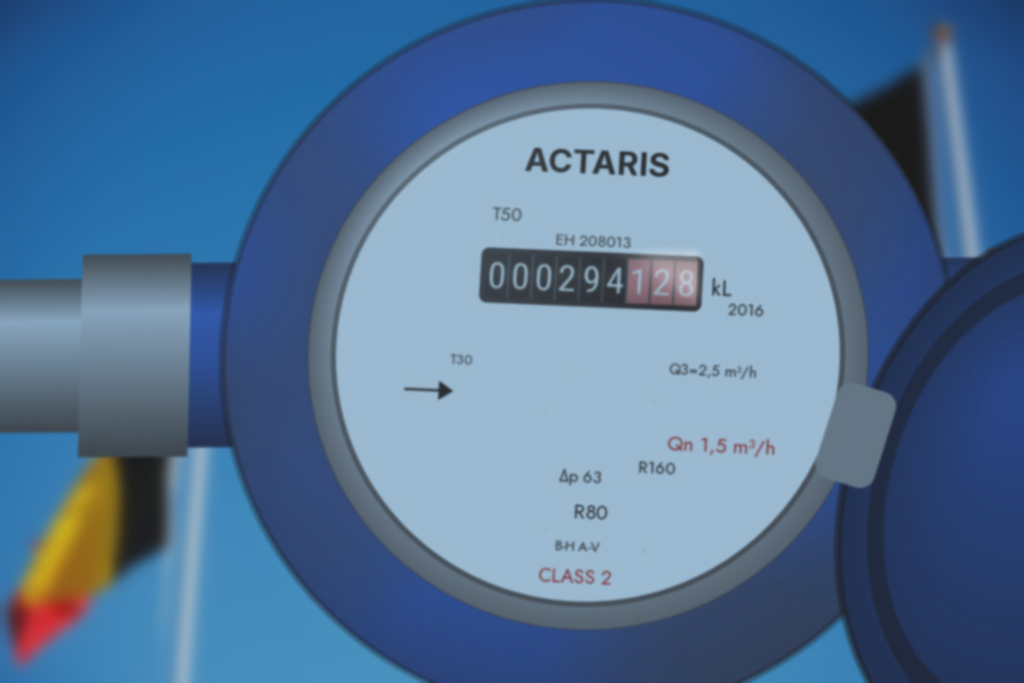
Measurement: 294.128 kL
